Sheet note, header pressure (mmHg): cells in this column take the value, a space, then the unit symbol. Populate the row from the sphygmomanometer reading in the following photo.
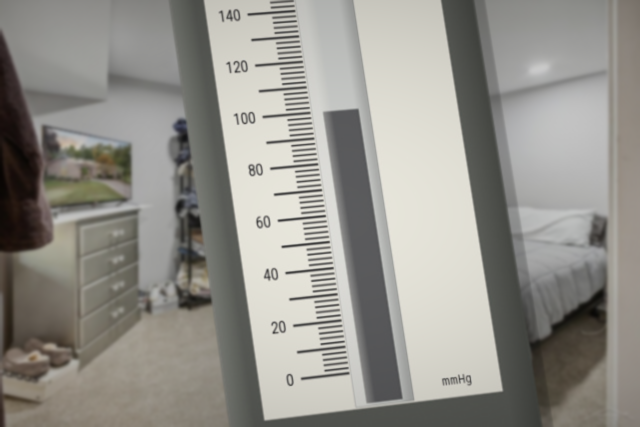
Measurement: 100 mmHg
